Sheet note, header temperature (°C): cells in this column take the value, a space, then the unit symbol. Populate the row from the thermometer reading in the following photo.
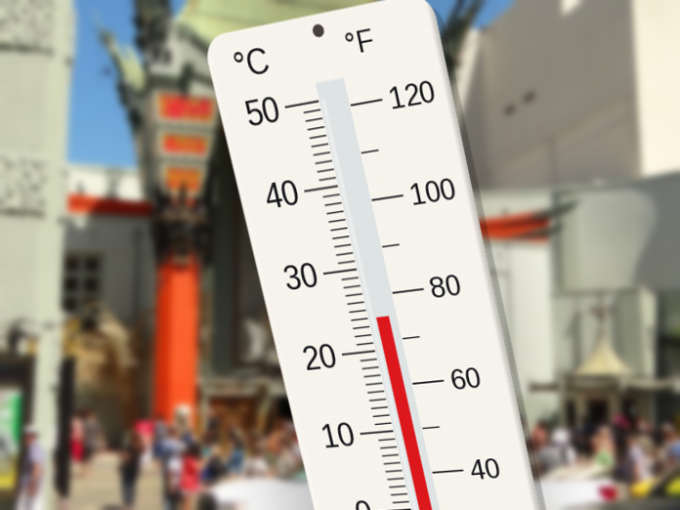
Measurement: 24 °C
